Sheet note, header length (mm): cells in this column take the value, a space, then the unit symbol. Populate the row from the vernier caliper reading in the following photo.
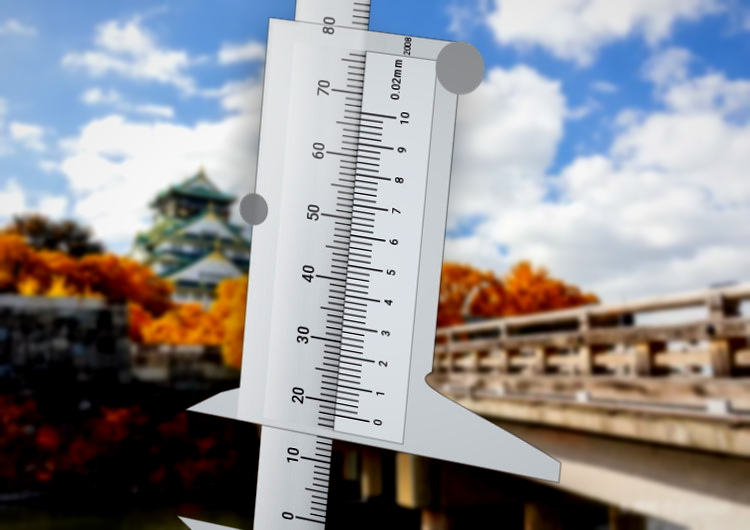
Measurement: 18.0 mm
